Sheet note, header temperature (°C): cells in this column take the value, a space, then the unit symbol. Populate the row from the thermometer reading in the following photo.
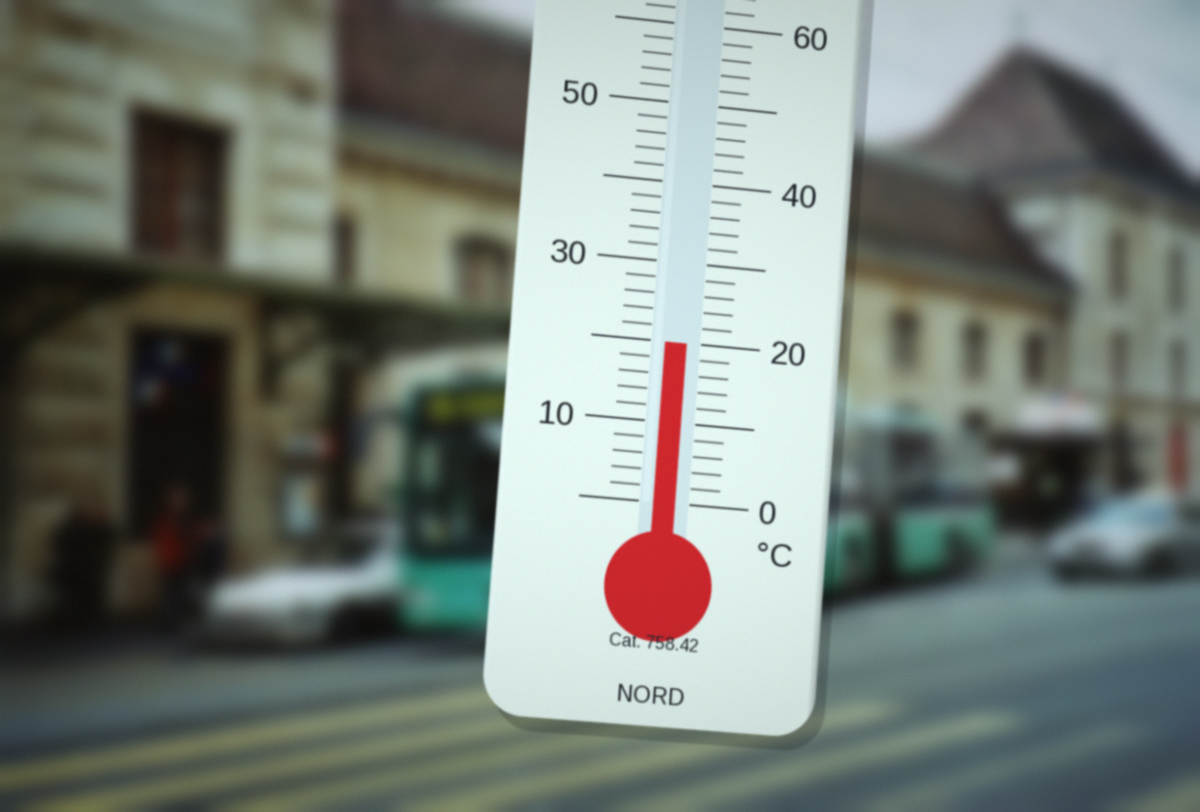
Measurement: 20 °C
